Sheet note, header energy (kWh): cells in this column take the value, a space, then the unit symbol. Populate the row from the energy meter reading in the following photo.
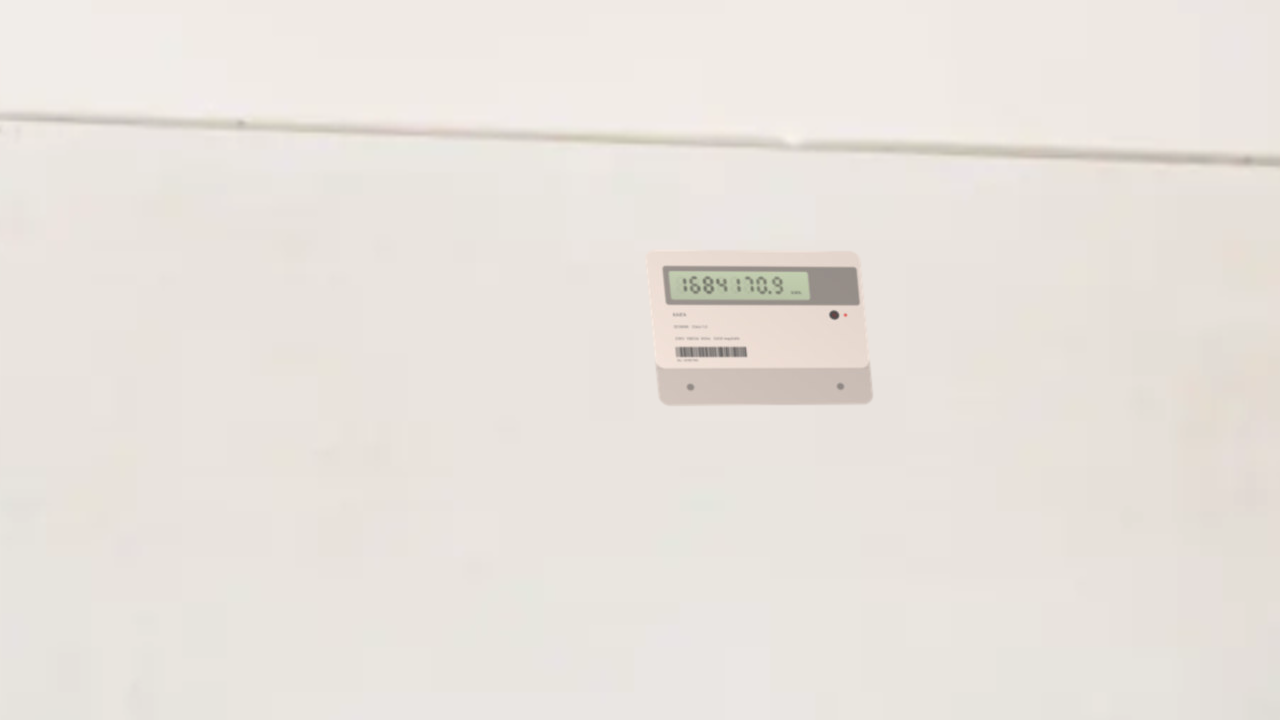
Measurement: 1684170.9 kWh
